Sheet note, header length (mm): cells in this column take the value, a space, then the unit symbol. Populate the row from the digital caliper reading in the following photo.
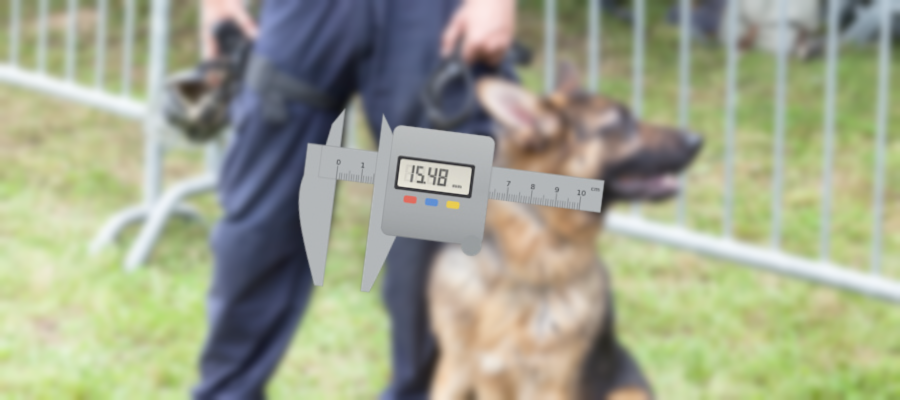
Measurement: 15.48 mm
